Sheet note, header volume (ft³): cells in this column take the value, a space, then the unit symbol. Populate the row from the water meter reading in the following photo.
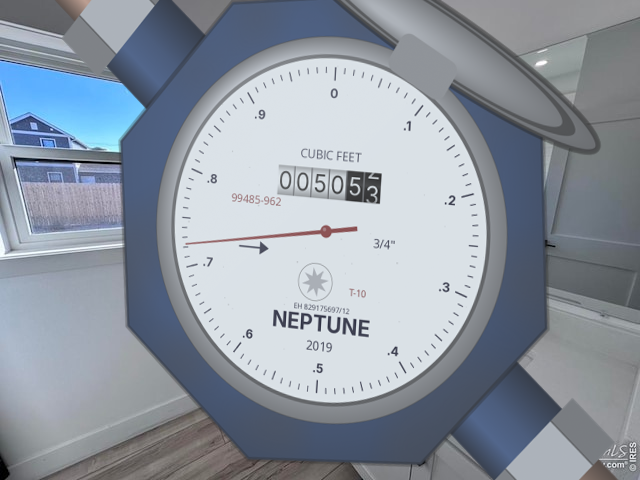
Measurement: 5052.72 ft³
